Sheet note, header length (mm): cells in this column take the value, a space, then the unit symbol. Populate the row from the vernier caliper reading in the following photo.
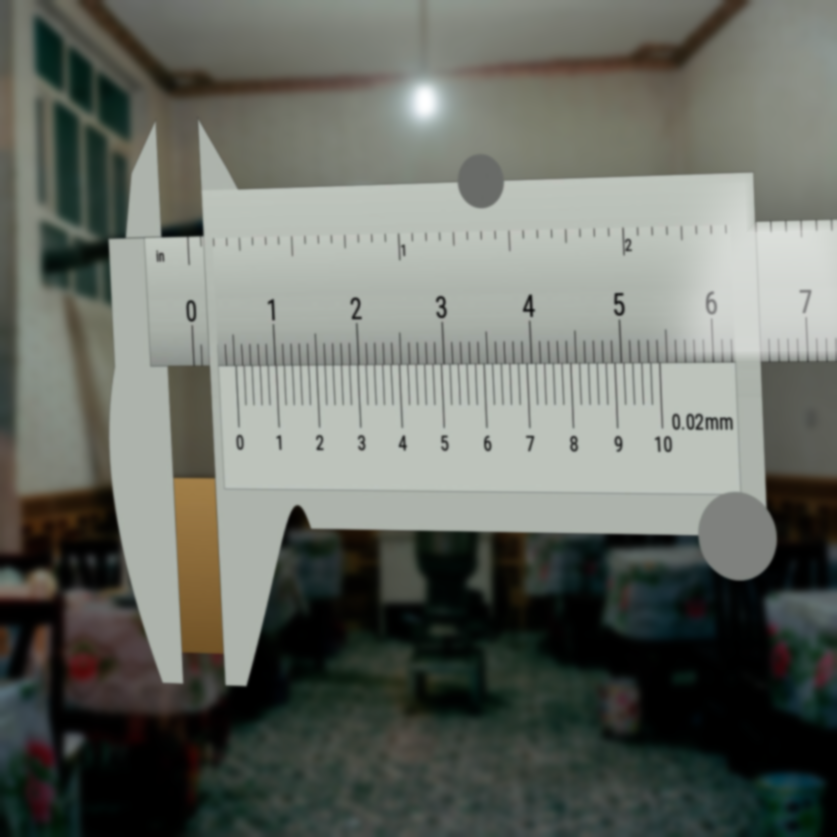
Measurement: 5.2 mm
